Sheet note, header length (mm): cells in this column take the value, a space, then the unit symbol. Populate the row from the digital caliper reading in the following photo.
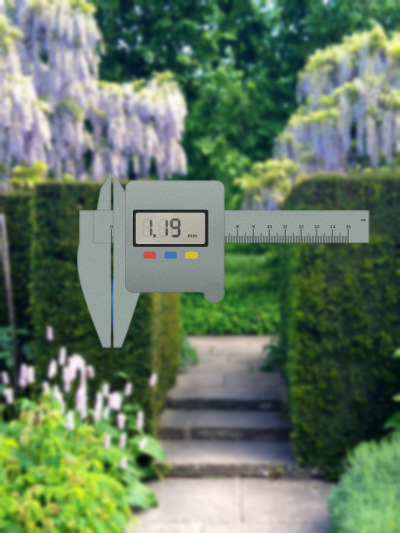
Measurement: 1.19 mm
